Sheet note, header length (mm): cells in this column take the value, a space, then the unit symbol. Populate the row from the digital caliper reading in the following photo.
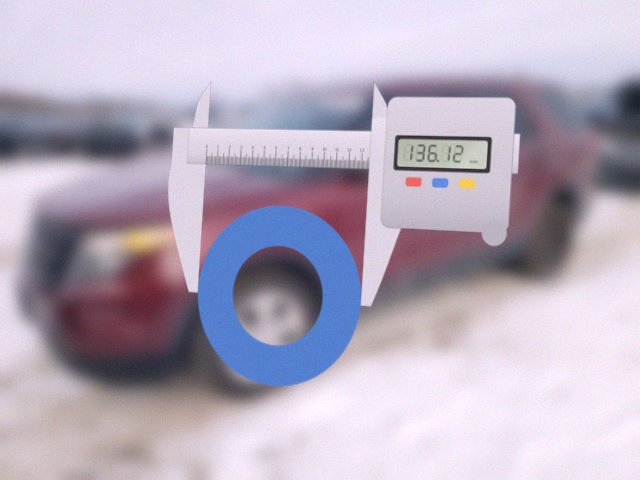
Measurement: 136.12 mm
